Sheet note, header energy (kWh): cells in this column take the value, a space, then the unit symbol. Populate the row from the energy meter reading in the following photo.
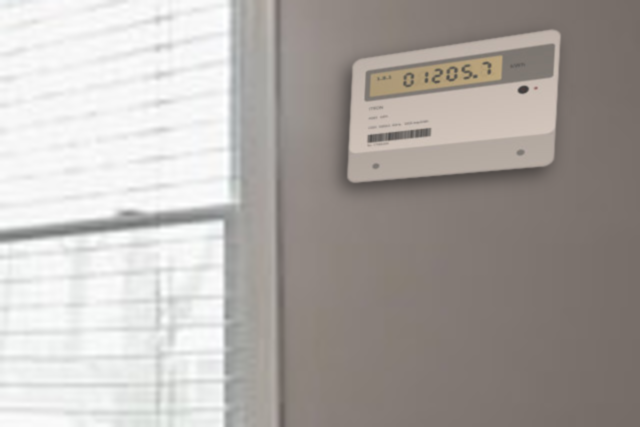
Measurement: 1205.7 kWh
